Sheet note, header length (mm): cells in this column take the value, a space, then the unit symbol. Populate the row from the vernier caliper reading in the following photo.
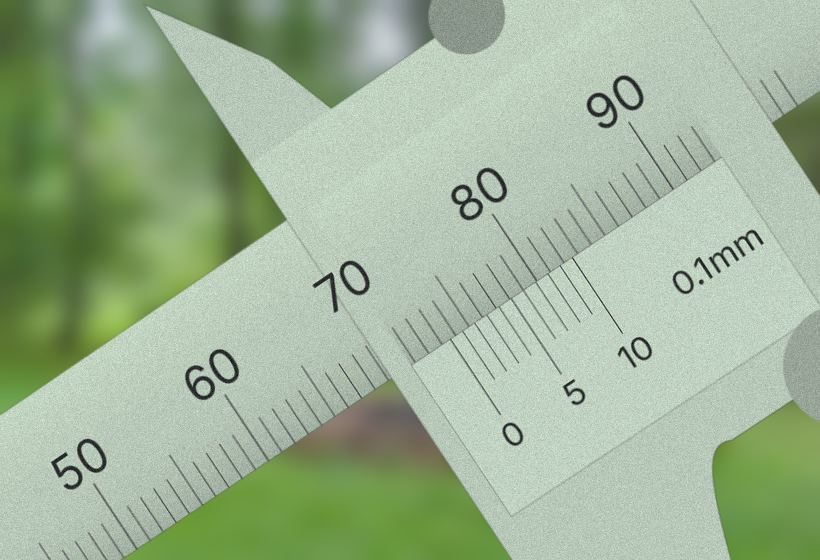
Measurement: 73.6 mm
